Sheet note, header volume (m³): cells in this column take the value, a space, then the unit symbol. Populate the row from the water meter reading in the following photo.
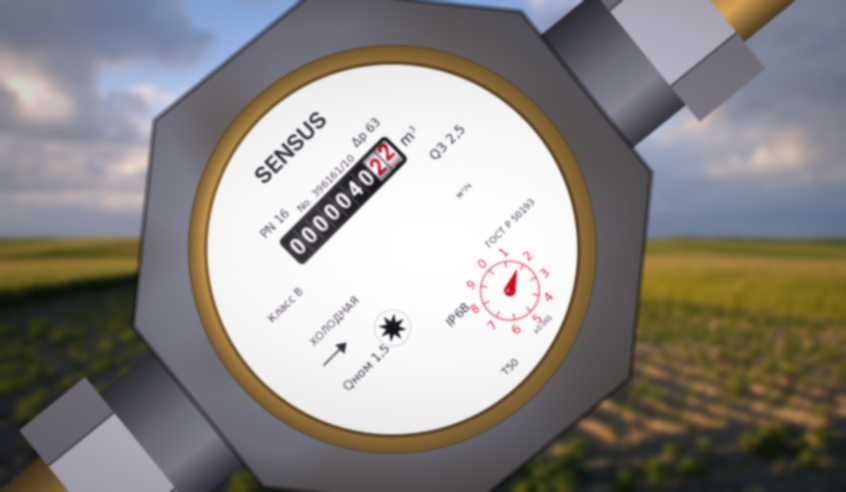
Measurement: 40.221 m³
